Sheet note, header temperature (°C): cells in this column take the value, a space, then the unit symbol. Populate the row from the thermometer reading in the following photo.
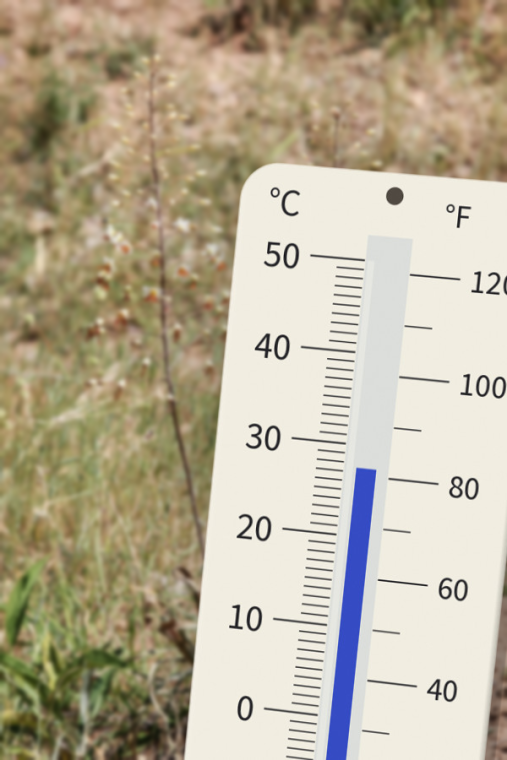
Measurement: 27.5 °C
